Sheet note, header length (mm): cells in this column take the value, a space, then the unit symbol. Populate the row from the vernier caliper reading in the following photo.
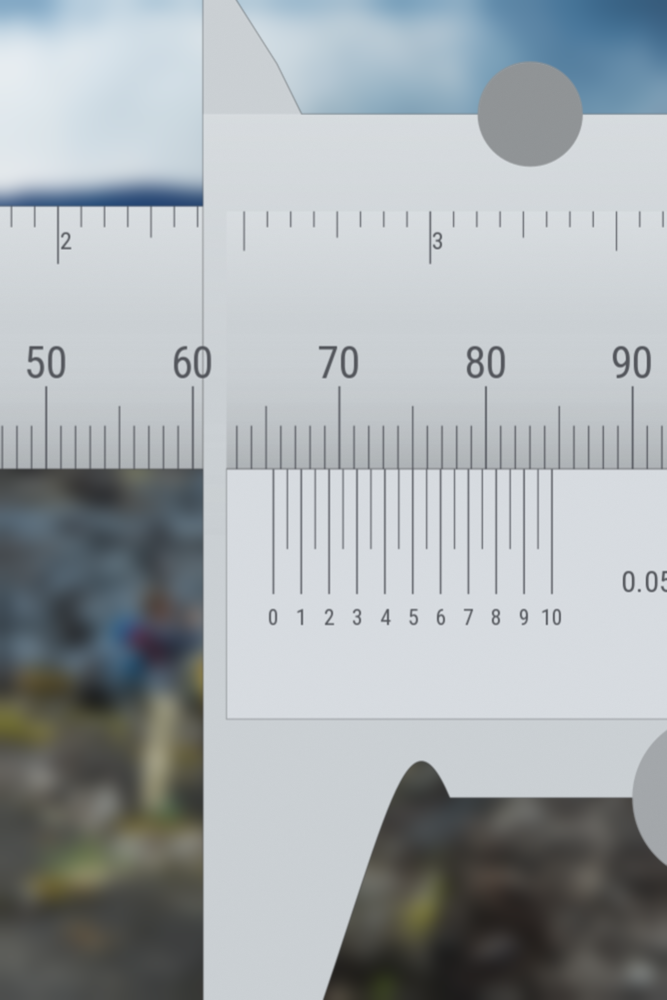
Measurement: 65.5 mm
